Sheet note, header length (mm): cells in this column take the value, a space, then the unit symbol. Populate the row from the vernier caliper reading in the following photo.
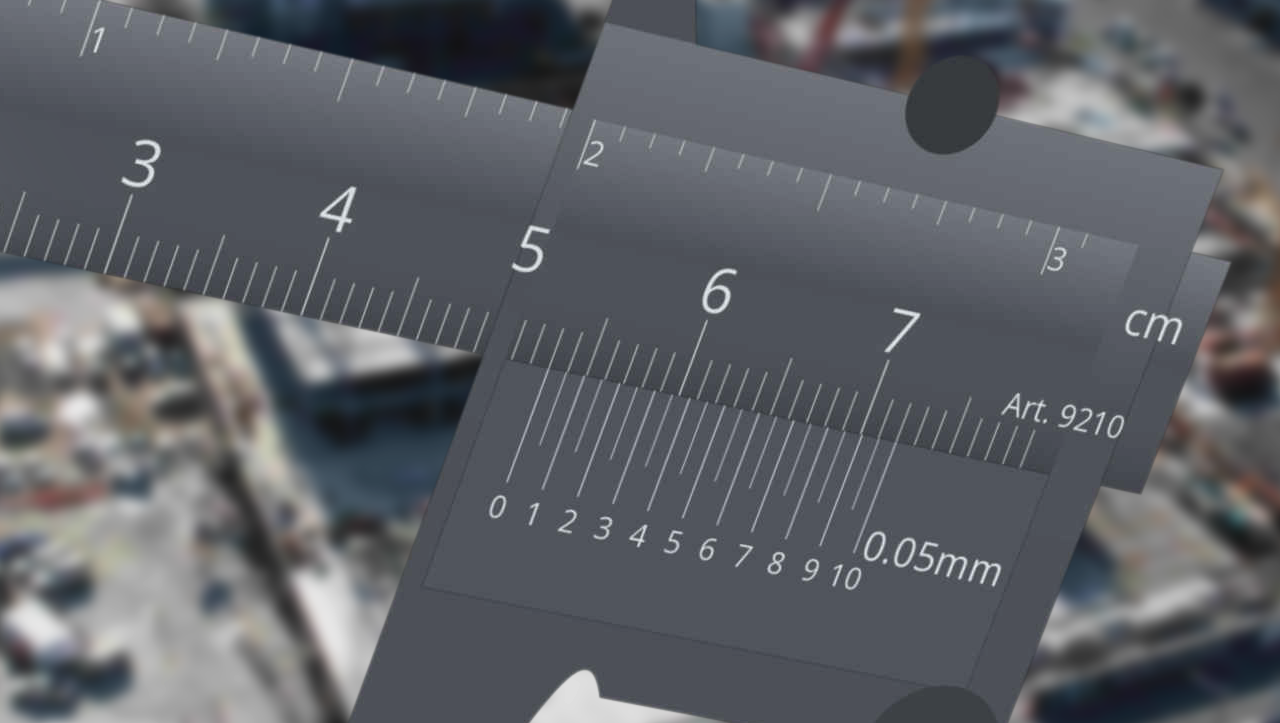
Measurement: 53.0 mm
